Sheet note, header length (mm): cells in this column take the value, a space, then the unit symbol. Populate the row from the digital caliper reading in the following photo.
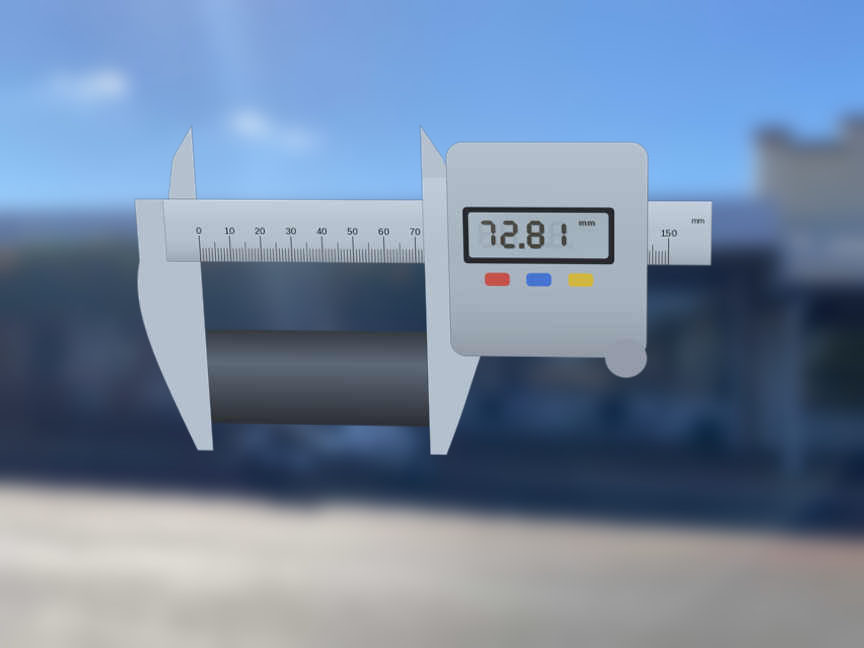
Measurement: 72.81 mm
